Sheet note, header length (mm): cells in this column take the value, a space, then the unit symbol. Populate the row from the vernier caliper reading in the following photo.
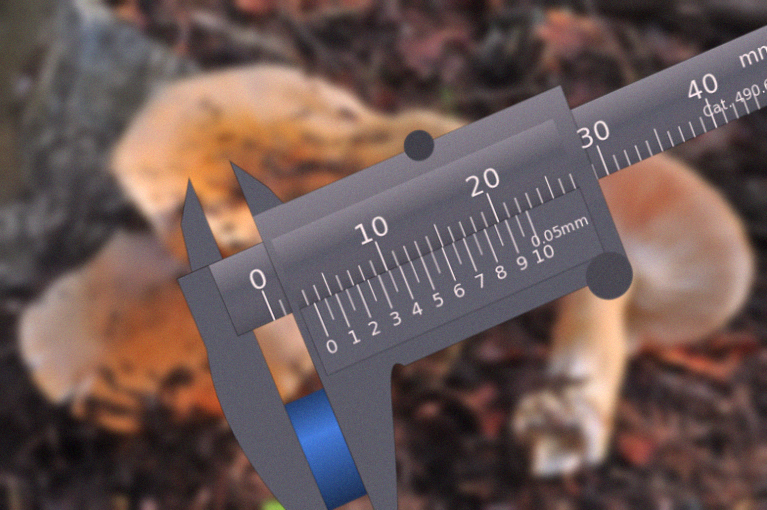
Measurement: 3.5 mm
